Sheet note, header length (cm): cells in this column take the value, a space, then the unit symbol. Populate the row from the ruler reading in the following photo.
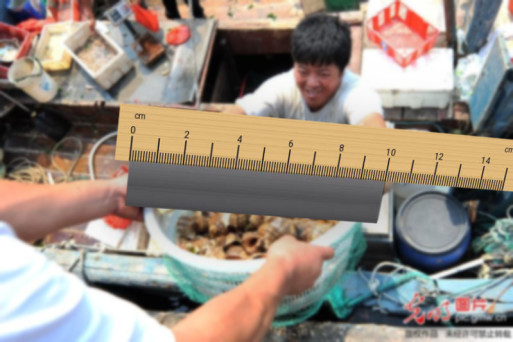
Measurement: 10 cm
